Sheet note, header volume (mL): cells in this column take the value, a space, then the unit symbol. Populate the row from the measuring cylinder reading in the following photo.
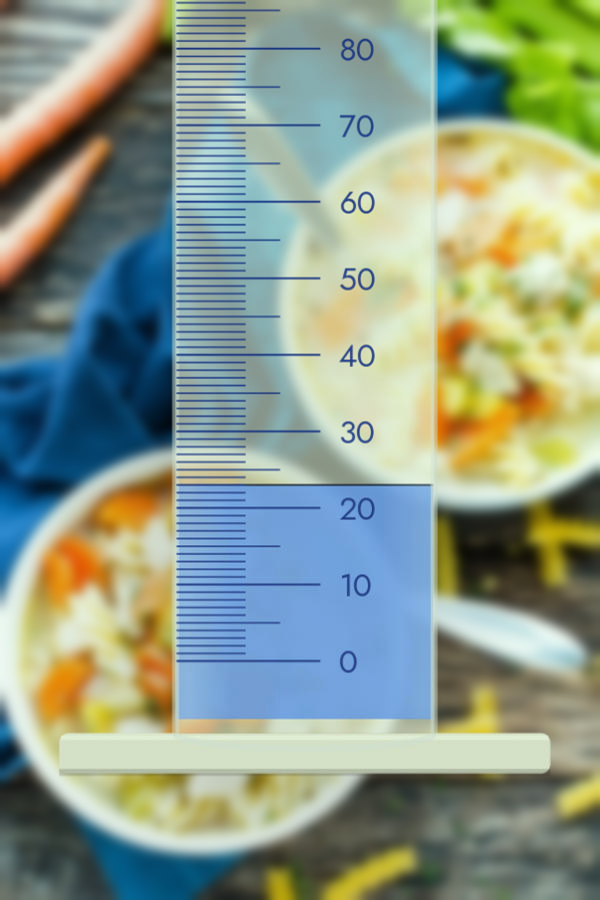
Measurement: 23 mL
